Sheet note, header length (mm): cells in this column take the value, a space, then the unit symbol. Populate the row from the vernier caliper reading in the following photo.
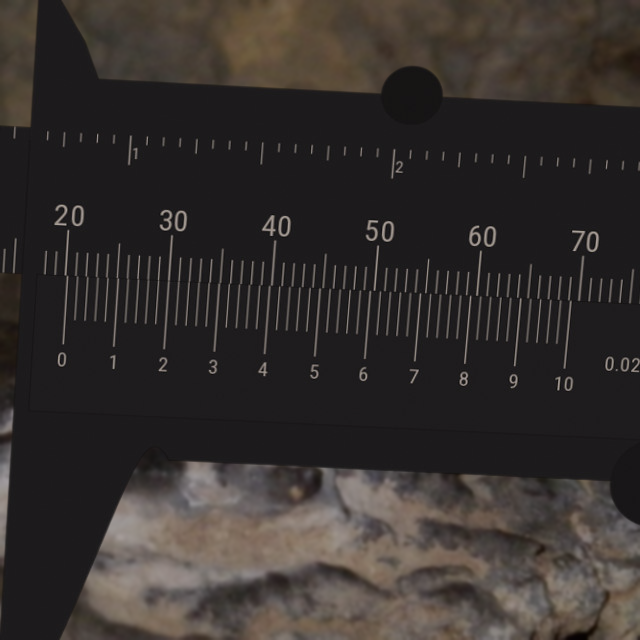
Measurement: 20.2 mm
